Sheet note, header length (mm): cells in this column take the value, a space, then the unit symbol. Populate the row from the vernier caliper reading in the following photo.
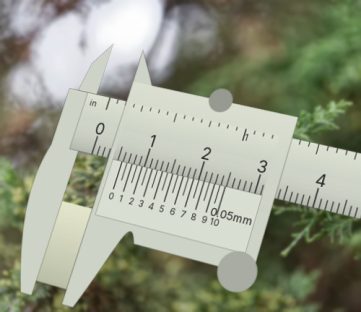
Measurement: 5.8 mm
